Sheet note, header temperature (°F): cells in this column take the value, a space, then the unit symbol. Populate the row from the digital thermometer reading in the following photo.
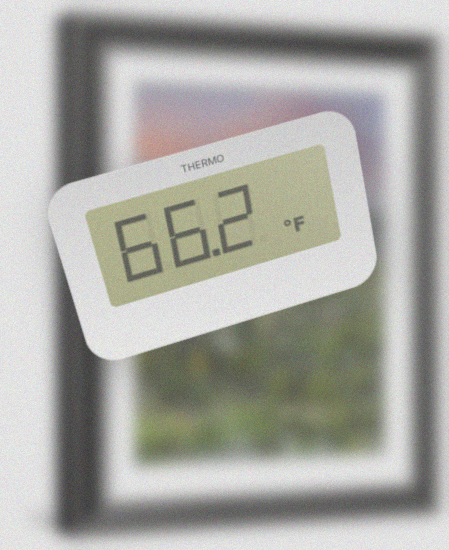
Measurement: 66.2 °F
